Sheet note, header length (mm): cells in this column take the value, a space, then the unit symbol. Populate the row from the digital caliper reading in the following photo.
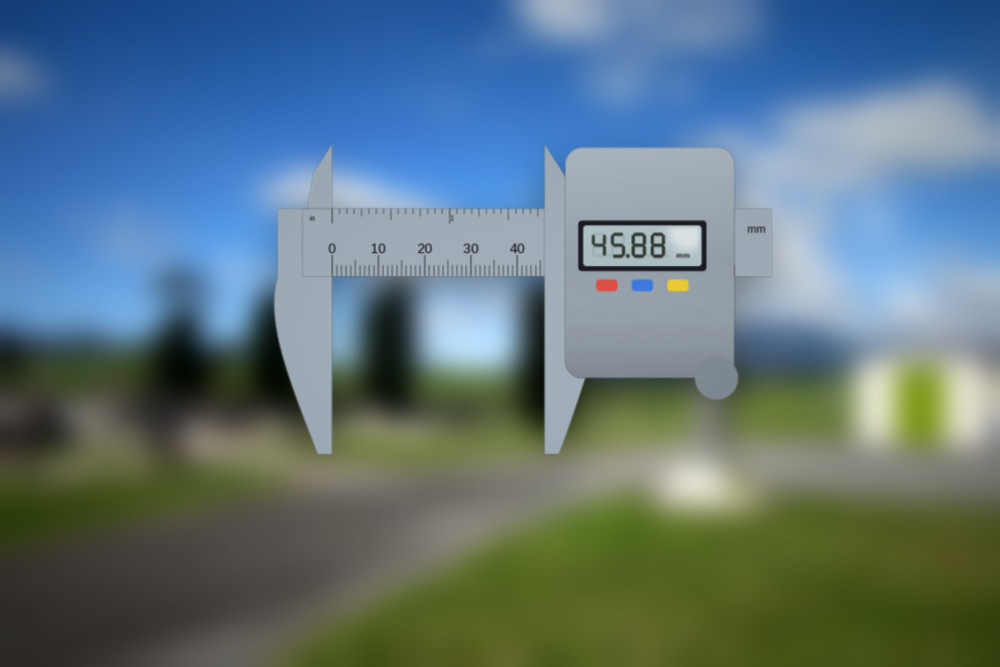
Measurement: 45.88 mm
